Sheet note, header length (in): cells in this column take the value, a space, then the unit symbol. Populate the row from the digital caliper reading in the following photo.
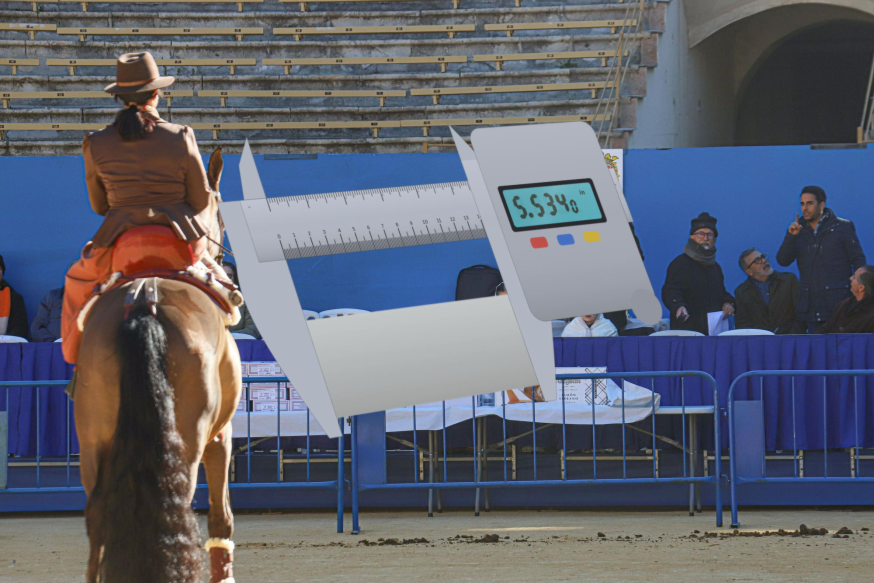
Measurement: 5.5340 in
